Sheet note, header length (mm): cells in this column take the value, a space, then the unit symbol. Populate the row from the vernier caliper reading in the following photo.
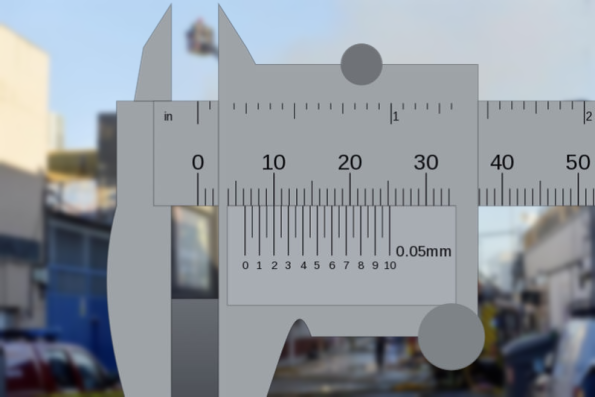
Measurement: 6.2 mm
